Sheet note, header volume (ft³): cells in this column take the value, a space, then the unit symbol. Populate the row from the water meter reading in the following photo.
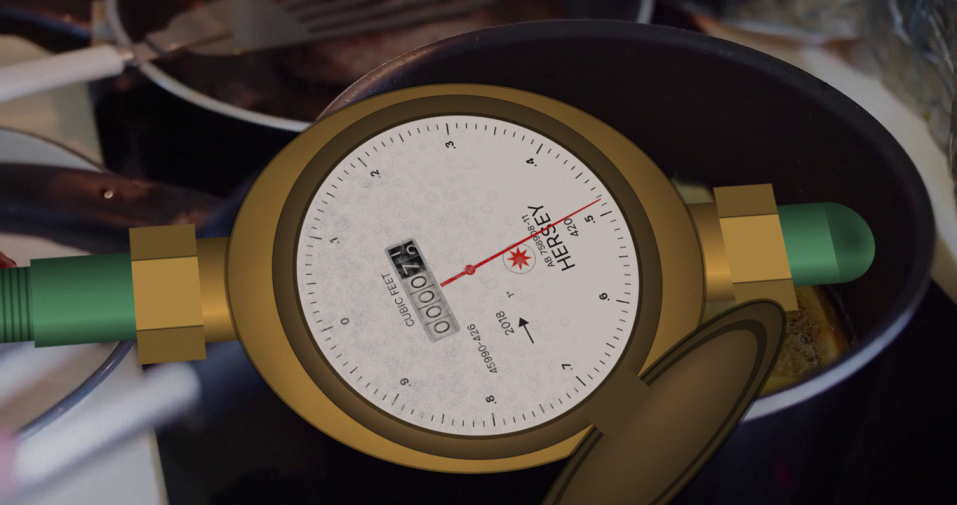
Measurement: 71.48 ft³
